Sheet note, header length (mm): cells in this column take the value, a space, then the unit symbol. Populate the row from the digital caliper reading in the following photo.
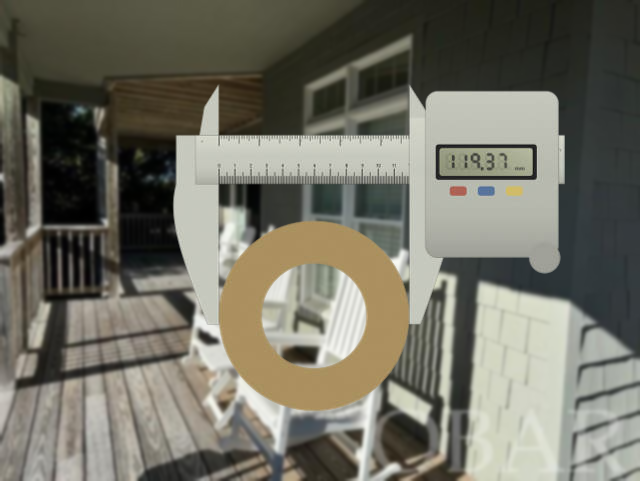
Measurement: 119.37 mm
